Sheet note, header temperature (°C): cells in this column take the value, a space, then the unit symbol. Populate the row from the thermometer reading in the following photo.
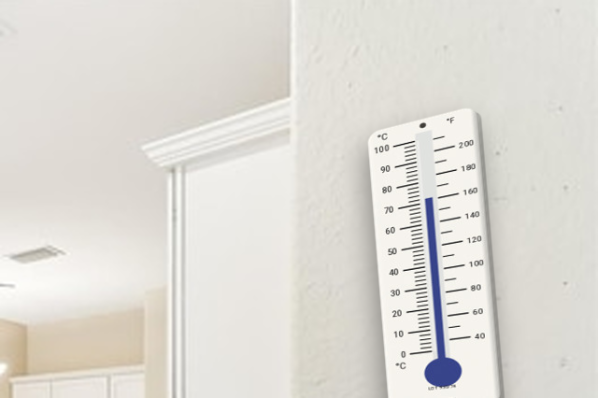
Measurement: 72 °C
